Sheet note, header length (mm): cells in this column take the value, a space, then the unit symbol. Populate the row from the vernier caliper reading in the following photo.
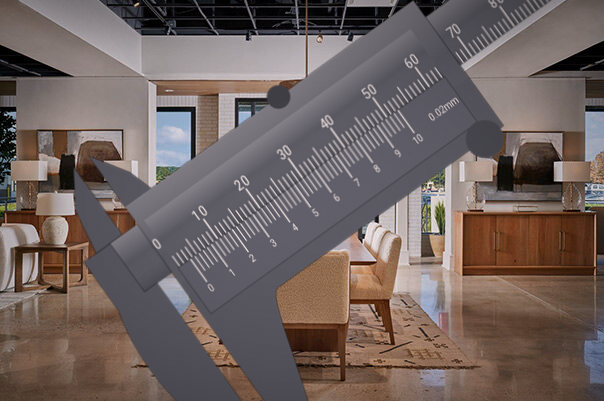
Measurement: 3.5 mm
